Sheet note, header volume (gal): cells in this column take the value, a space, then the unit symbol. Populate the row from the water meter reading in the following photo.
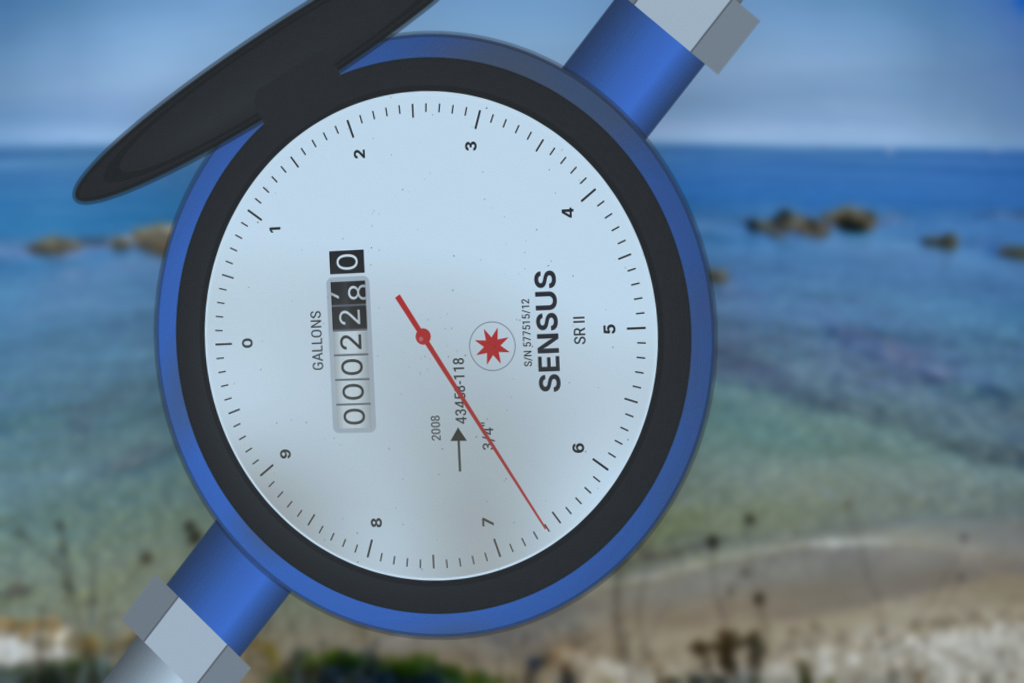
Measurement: 2276.6 gal
